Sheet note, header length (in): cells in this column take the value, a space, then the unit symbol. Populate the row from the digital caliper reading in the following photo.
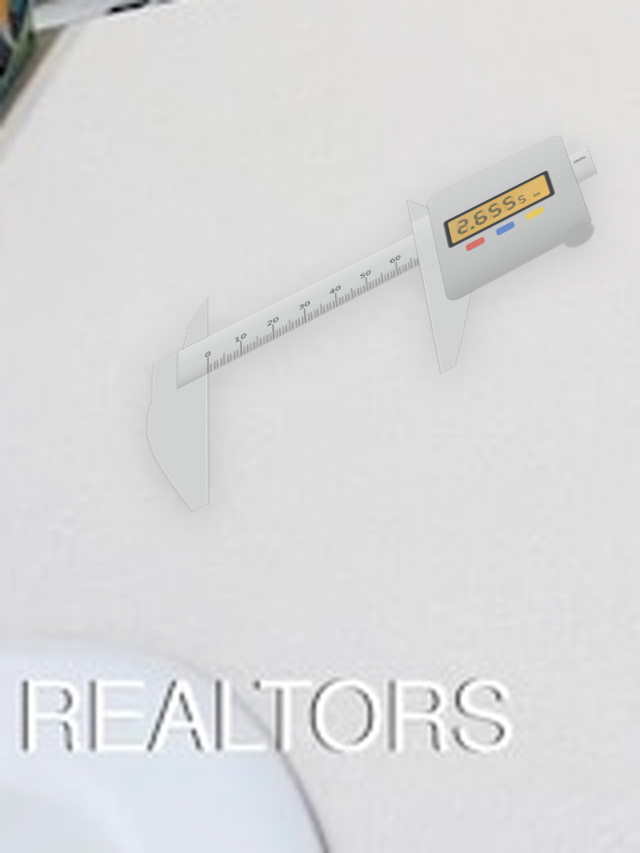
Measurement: 2.6555 in
